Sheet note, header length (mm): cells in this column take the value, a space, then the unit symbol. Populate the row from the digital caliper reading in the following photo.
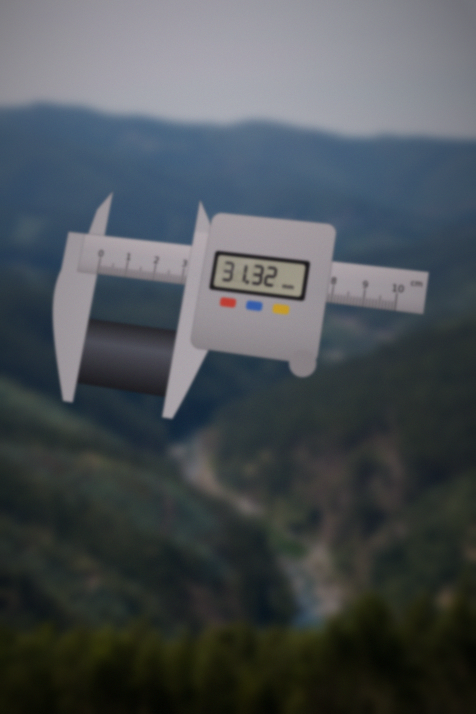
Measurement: 31.32 mm
